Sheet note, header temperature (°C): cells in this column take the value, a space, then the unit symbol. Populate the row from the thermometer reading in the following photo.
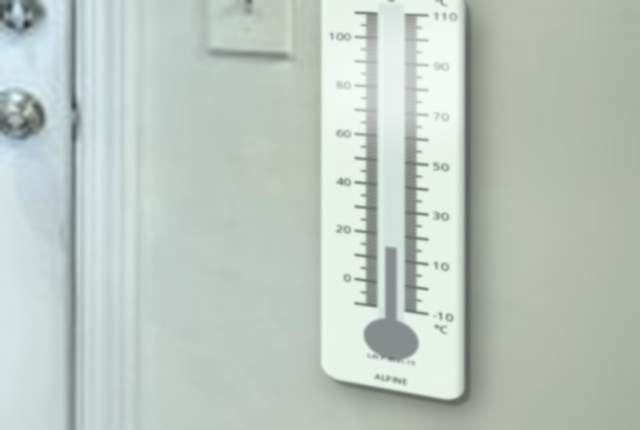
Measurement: 15 °C
